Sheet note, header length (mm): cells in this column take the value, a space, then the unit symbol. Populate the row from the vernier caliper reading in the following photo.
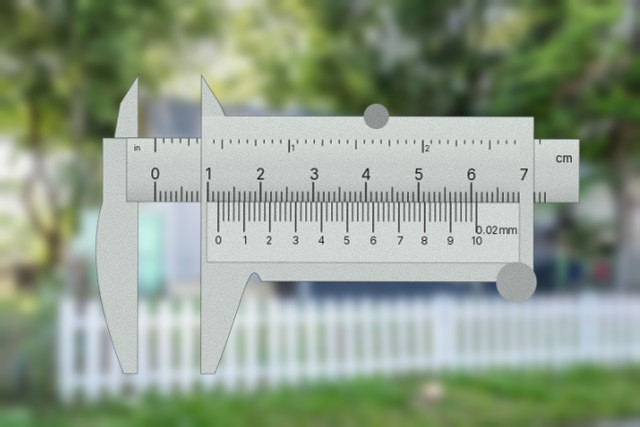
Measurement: 12.0 mm
